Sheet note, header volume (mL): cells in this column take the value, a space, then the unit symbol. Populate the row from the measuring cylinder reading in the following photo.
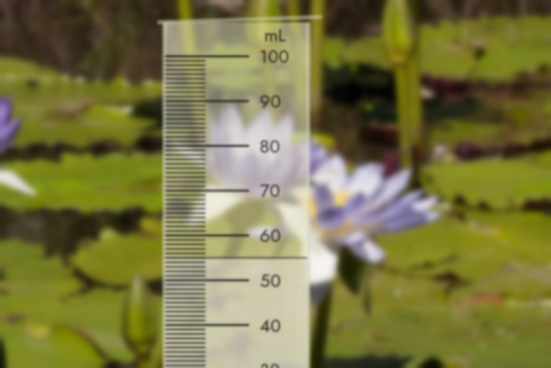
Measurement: 55 mL
